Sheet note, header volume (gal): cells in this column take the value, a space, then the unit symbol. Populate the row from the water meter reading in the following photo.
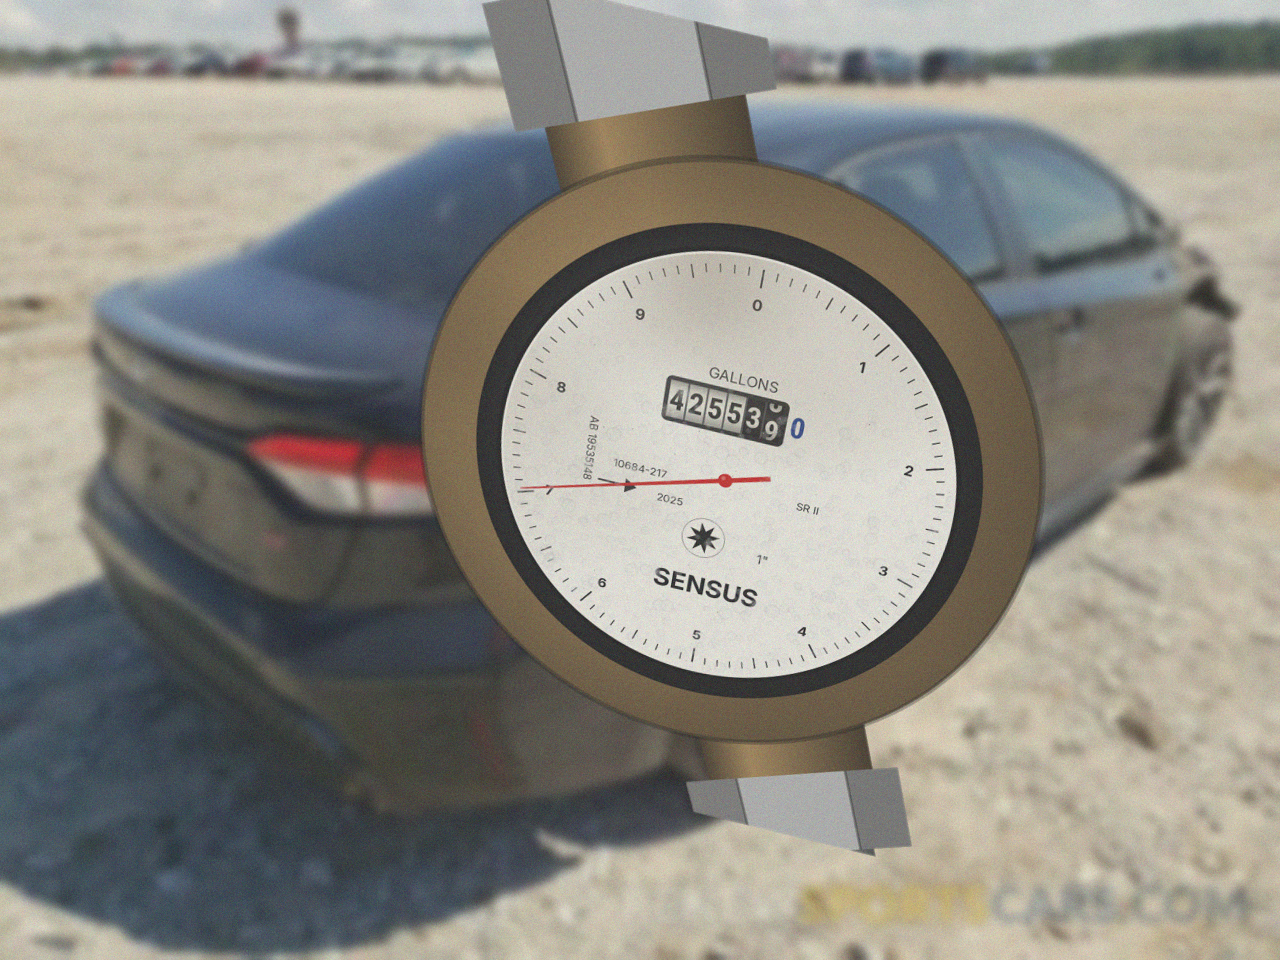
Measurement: 4255387.0 gal
